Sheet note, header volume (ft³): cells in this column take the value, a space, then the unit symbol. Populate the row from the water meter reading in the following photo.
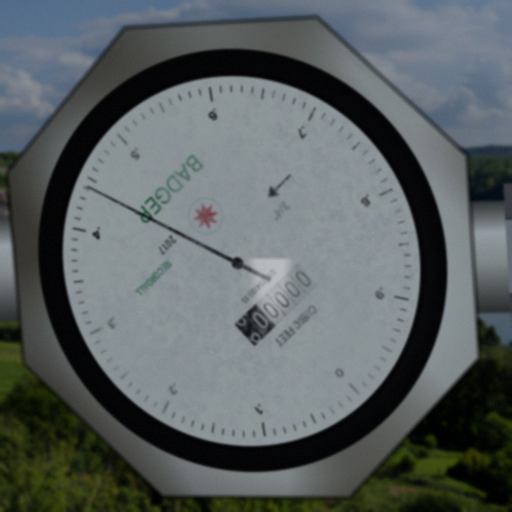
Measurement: 8.44 ft³
